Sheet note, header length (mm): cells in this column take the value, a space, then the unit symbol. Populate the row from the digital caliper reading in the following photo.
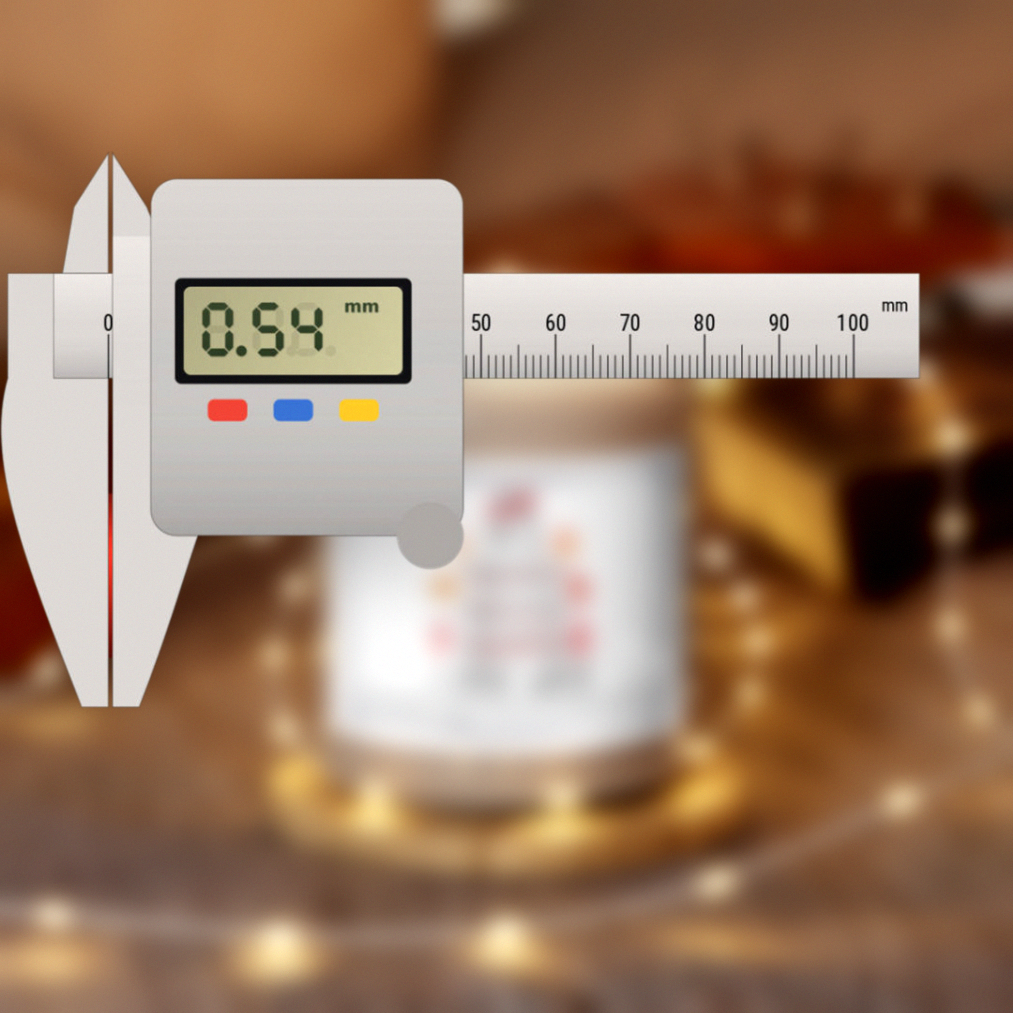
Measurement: 0.54 mm
